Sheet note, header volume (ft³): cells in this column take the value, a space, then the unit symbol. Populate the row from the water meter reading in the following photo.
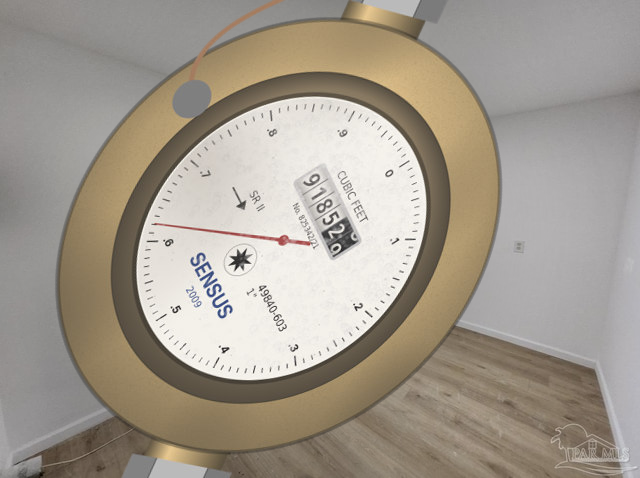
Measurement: 918528.62 ft³
